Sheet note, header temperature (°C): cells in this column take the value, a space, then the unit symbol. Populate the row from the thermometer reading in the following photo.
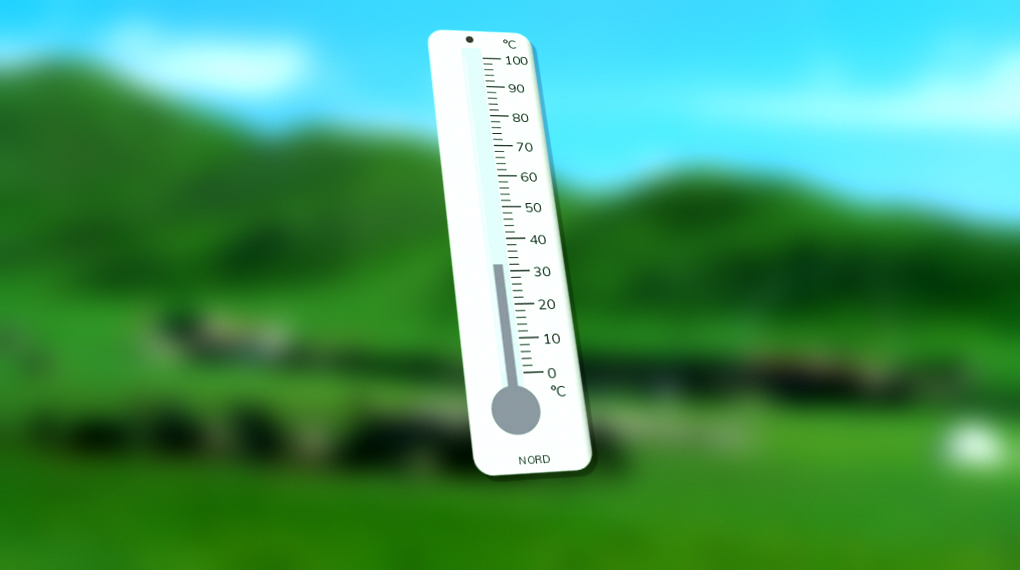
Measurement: 32 °C
